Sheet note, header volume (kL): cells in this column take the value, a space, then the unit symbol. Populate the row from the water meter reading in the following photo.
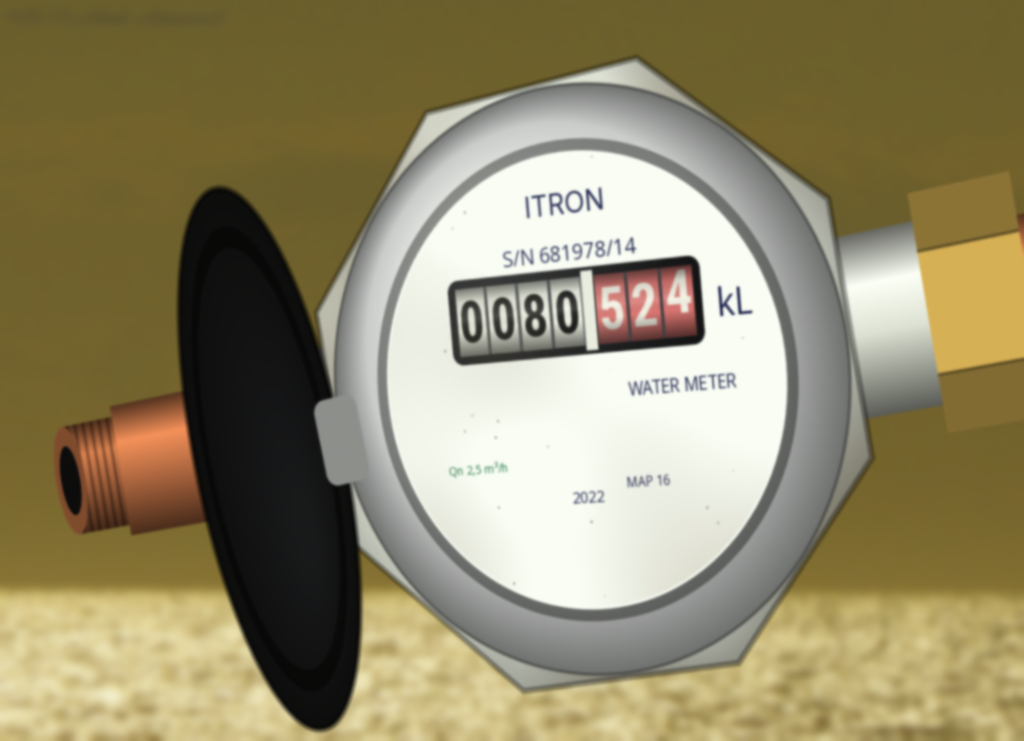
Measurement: 80.524 kL
